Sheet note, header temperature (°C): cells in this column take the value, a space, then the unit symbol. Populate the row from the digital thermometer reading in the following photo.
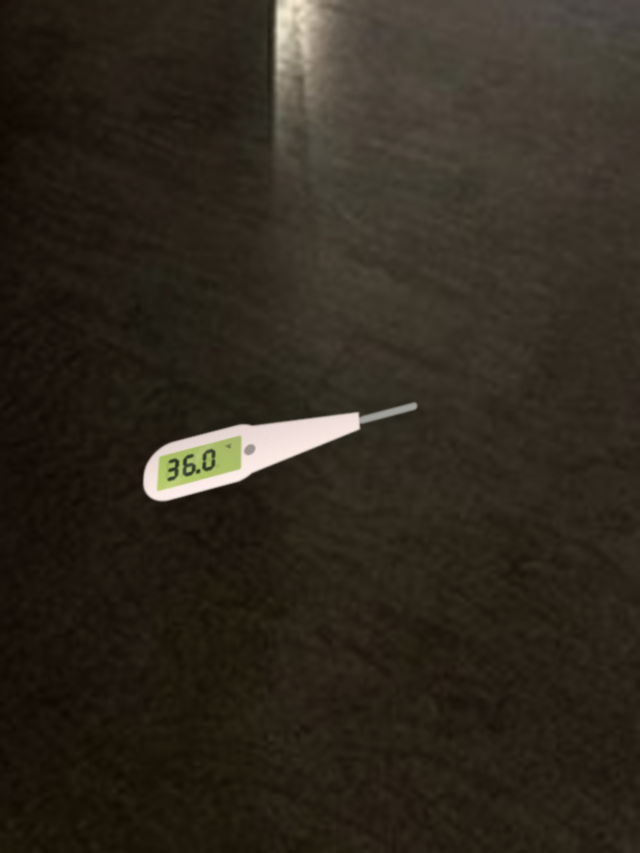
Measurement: 36.0 °C
